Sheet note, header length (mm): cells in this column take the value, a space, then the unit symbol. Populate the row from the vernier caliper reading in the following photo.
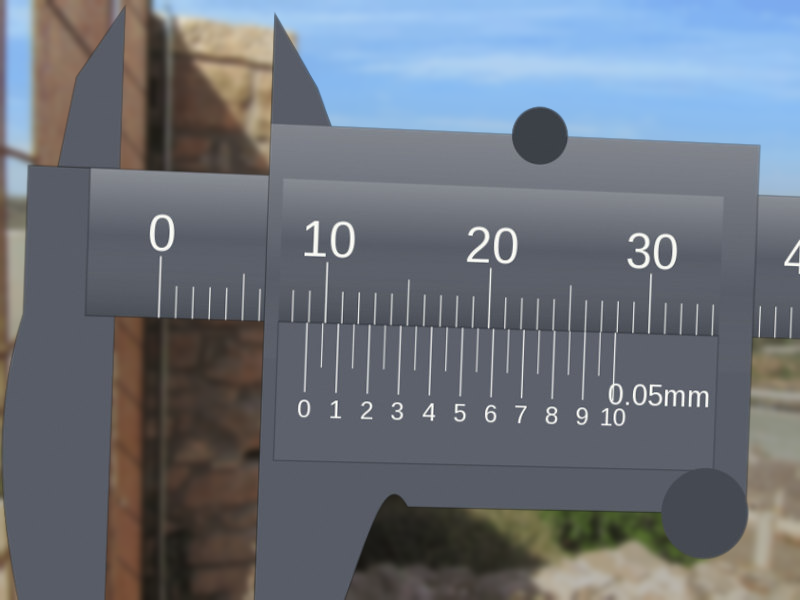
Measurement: 8.9 mm
